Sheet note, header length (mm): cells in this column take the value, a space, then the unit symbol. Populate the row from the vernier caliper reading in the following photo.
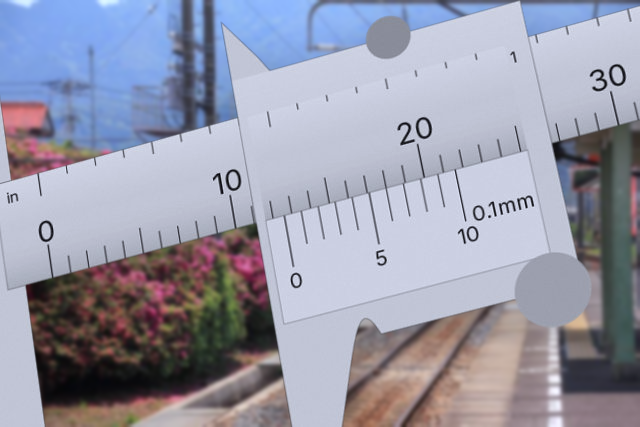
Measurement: 12.6 mm
